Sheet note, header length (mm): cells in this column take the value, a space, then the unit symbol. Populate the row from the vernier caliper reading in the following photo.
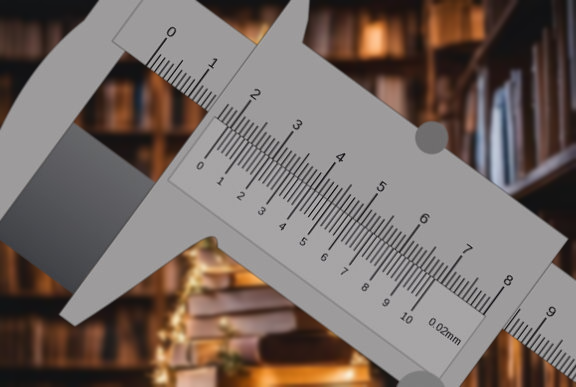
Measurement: 19.5 mm
